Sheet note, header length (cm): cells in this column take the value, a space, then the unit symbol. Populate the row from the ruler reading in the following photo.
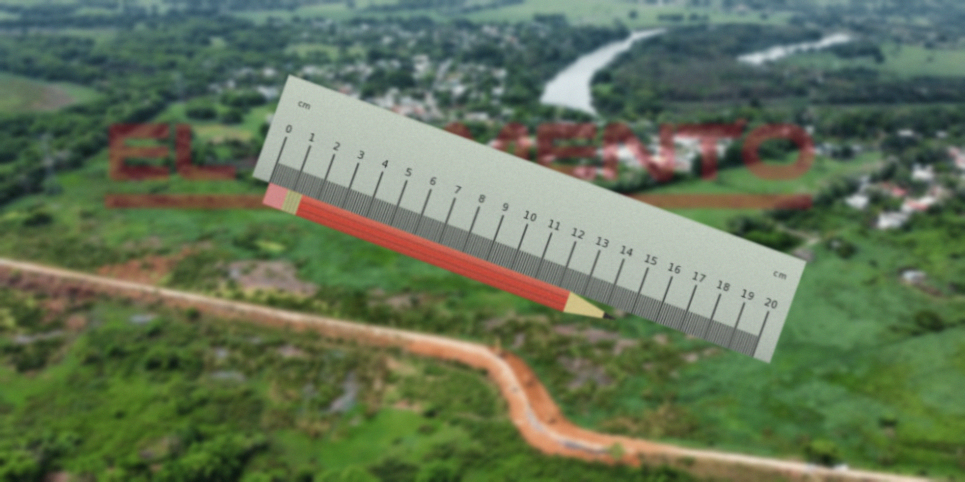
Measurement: 14.5 cm
